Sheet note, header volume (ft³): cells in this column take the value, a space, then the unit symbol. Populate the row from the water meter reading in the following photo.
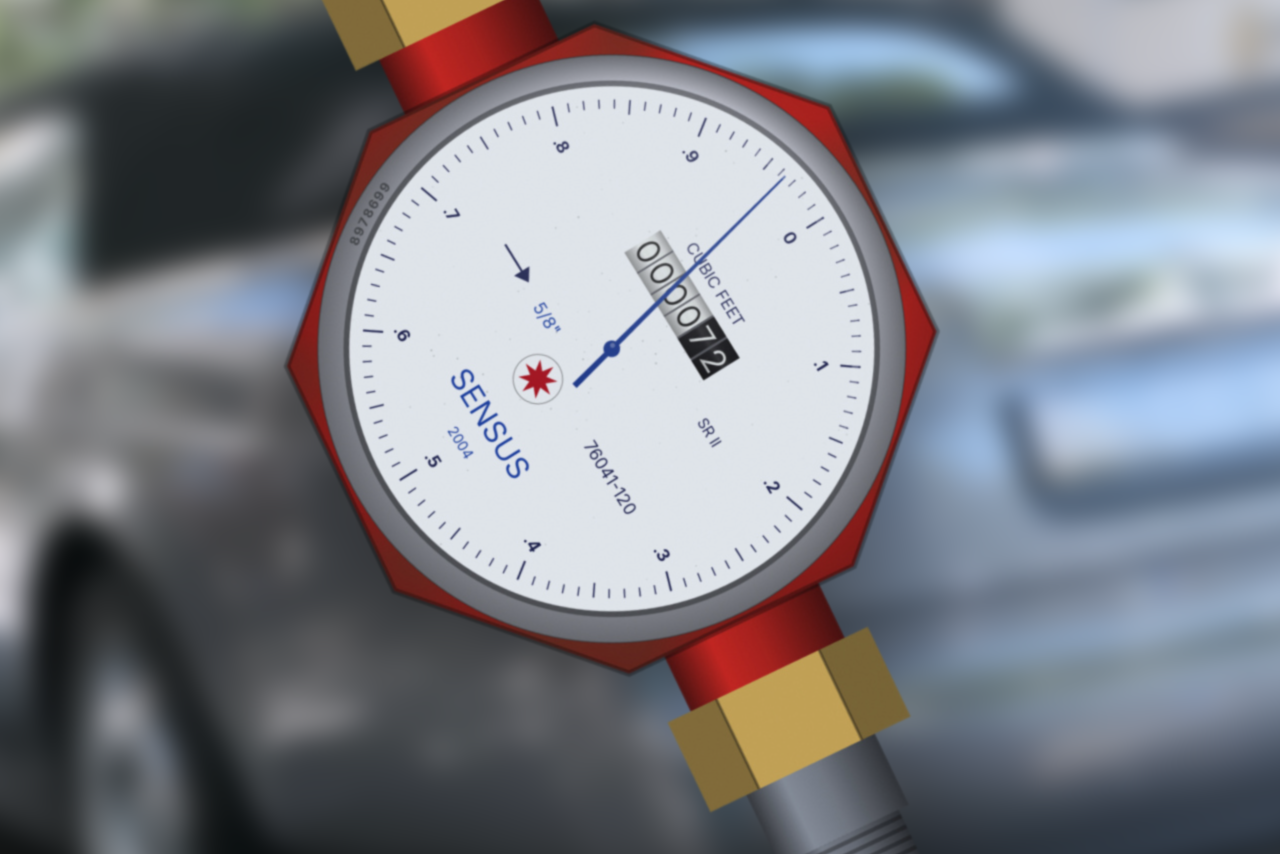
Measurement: 71.96 ft³
